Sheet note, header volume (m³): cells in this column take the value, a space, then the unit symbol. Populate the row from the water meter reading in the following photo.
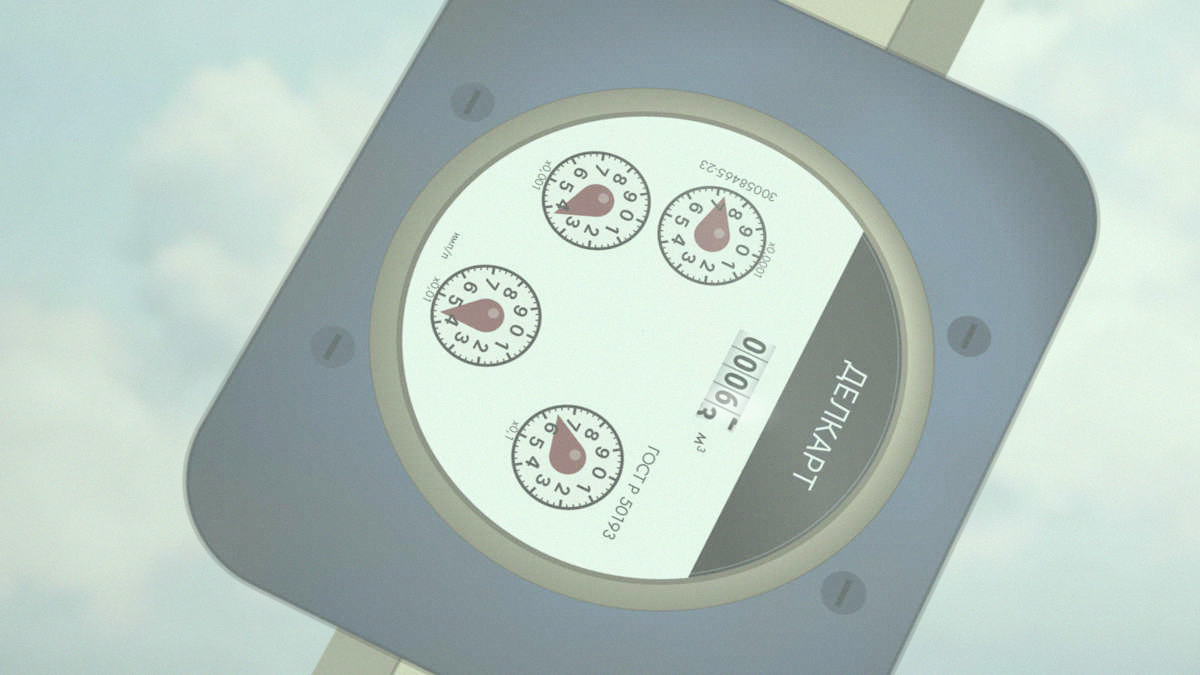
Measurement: 62.6437 m³
